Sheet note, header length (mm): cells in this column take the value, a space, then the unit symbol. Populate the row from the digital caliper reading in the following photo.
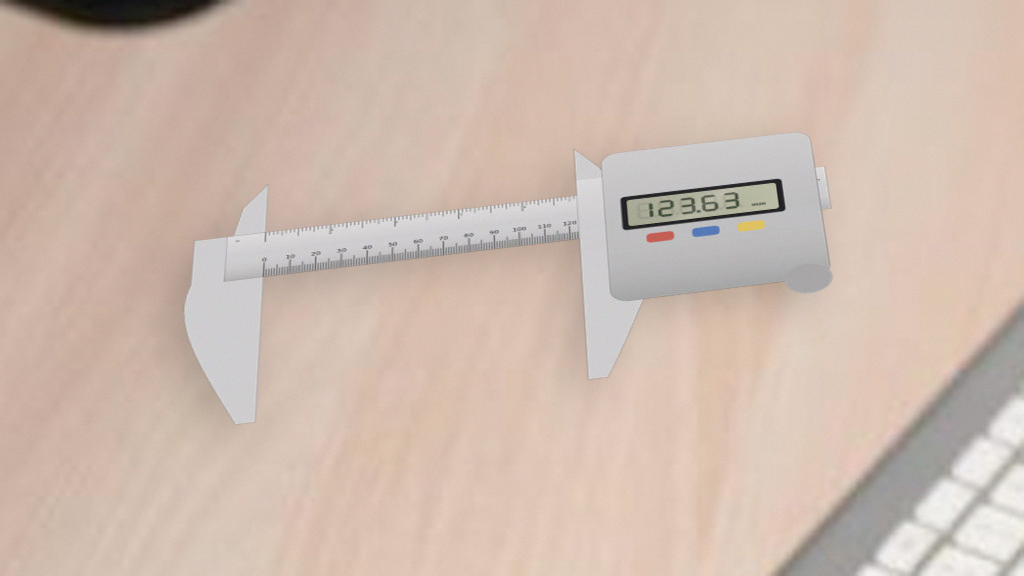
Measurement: 123.63 mm
